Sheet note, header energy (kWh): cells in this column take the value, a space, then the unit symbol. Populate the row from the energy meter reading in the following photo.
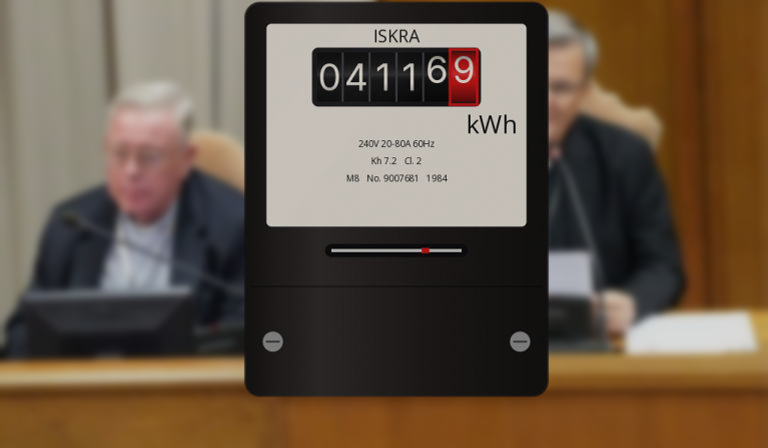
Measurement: 4116.9 kWh
